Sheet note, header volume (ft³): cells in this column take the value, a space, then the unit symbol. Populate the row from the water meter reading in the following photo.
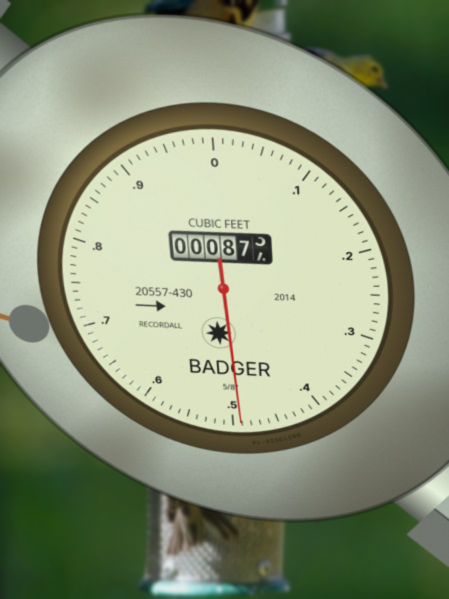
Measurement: 873.49 ft³
